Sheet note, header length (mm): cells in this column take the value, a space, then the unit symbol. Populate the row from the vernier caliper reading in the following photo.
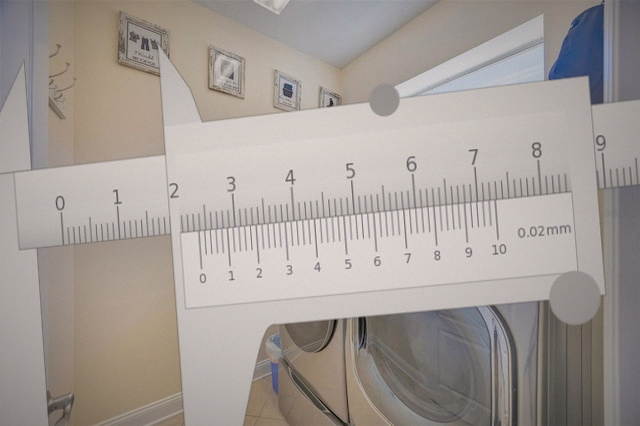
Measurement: 23.8 mm
